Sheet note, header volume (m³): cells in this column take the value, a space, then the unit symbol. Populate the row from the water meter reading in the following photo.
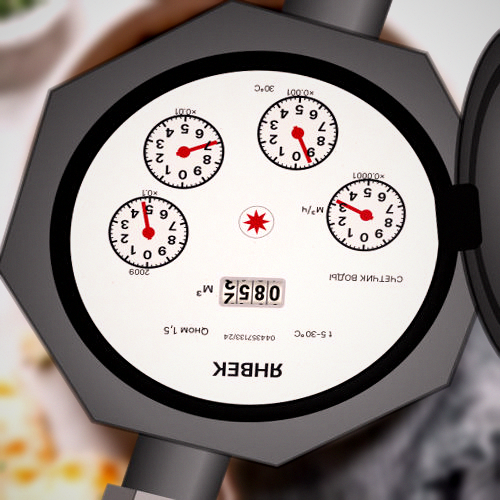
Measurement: 852.4693 m³
